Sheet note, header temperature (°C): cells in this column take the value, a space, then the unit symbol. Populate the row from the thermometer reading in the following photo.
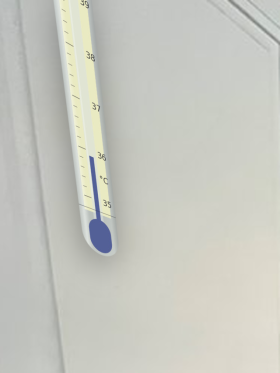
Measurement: 35.9 °C
